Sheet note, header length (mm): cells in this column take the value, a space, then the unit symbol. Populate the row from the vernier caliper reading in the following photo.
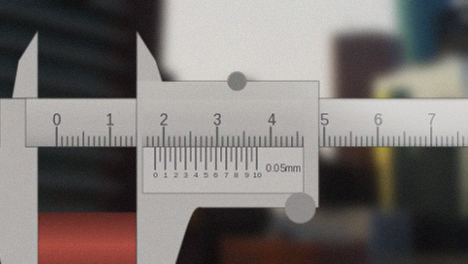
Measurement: 18.4 mm
